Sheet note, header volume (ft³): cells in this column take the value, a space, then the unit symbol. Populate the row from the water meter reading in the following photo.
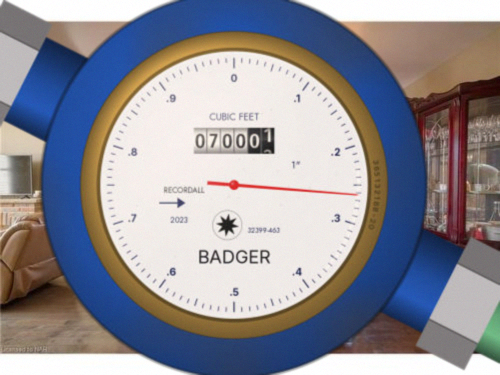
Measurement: 70001.26 ft³
